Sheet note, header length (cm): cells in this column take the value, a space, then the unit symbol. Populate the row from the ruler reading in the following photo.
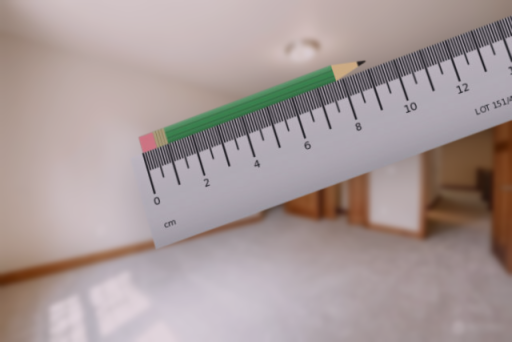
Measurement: 9 cm
